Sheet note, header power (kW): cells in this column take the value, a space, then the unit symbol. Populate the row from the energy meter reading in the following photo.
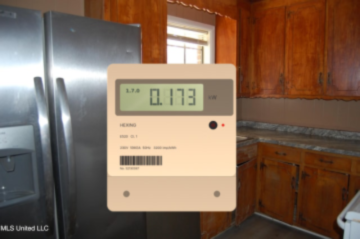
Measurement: 0.173 kW
